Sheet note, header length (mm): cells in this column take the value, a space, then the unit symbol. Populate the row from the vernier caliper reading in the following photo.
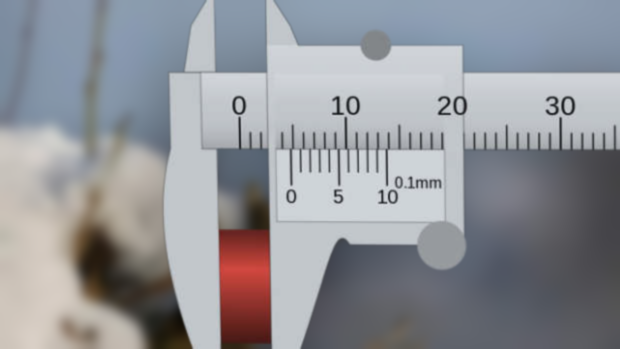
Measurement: 4.8 mm
